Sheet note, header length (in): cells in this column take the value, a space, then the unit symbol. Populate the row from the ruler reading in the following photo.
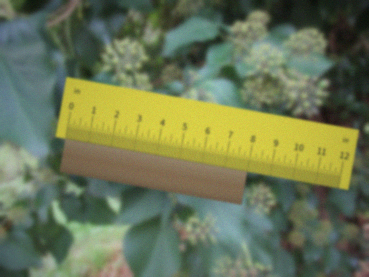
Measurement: 8 in
